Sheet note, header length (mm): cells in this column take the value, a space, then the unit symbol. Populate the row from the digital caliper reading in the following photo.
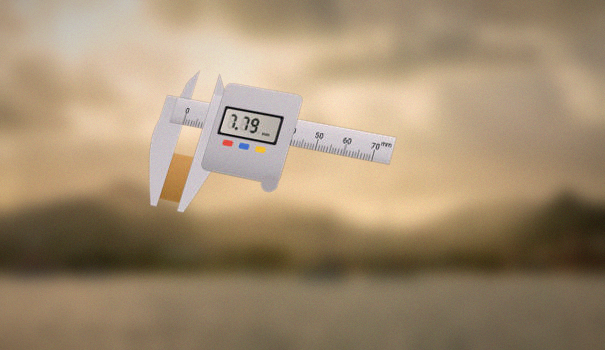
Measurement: 7.79 mm
